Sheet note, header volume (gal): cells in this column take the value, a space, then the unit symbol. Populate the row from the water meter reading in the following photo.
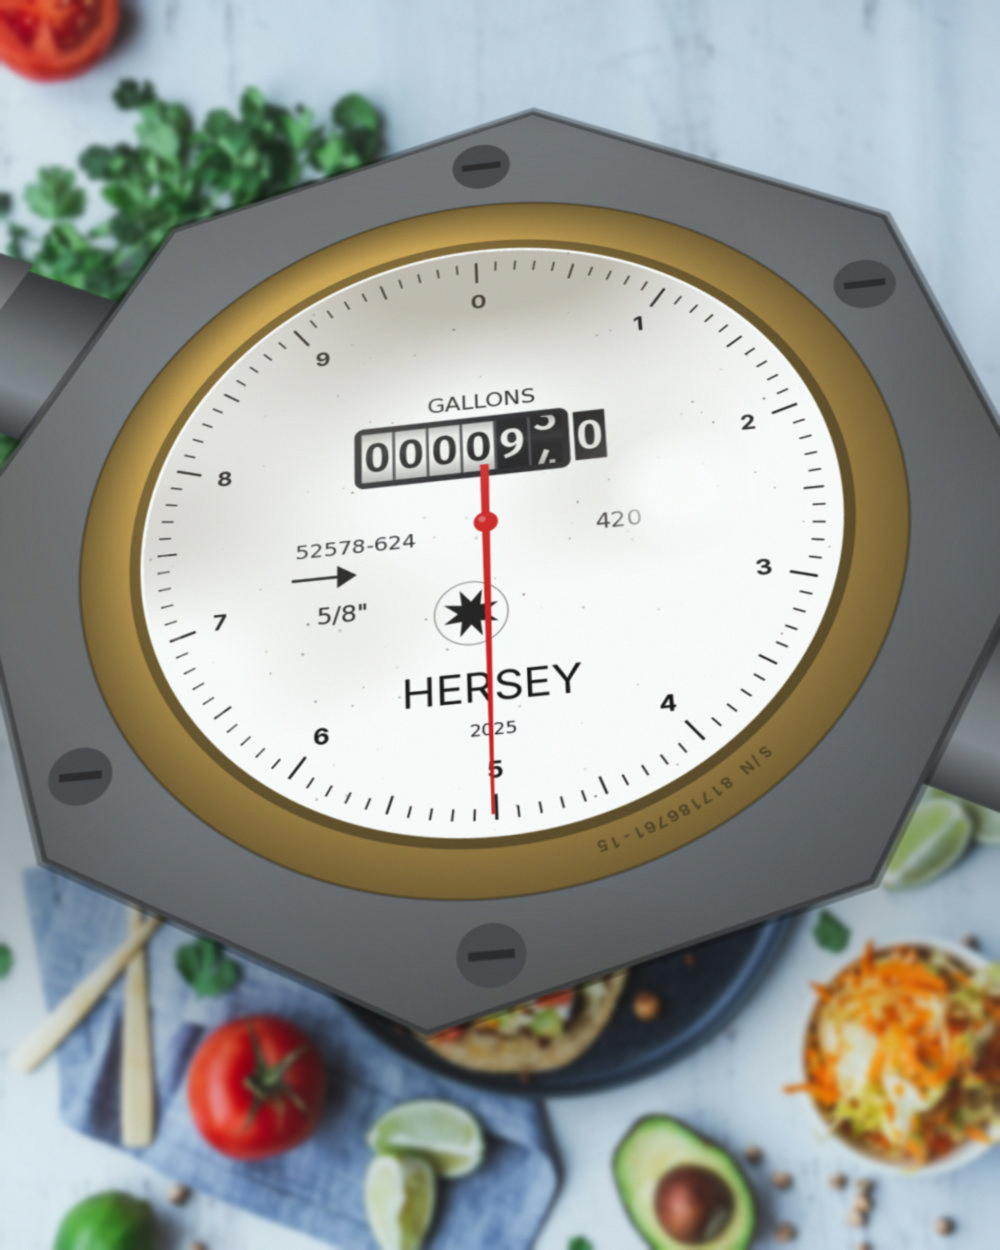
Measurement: 935.0 gal
